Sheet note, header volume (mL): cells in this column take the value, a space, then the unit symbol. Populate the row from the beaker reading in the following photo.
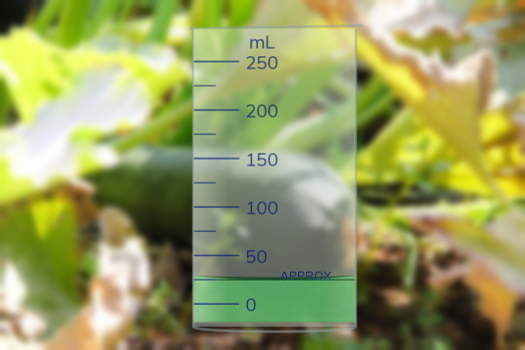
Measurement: 25 mL
